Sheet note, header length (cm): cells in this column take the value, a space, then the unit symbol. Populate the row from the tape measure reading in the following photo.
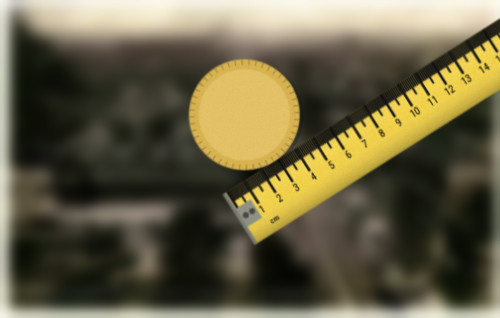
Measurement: 5.5 cm
